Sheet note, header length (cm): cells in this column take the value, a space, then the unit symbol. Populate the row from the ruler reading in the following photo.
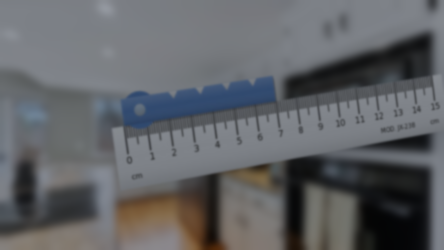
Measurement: 7 cm
